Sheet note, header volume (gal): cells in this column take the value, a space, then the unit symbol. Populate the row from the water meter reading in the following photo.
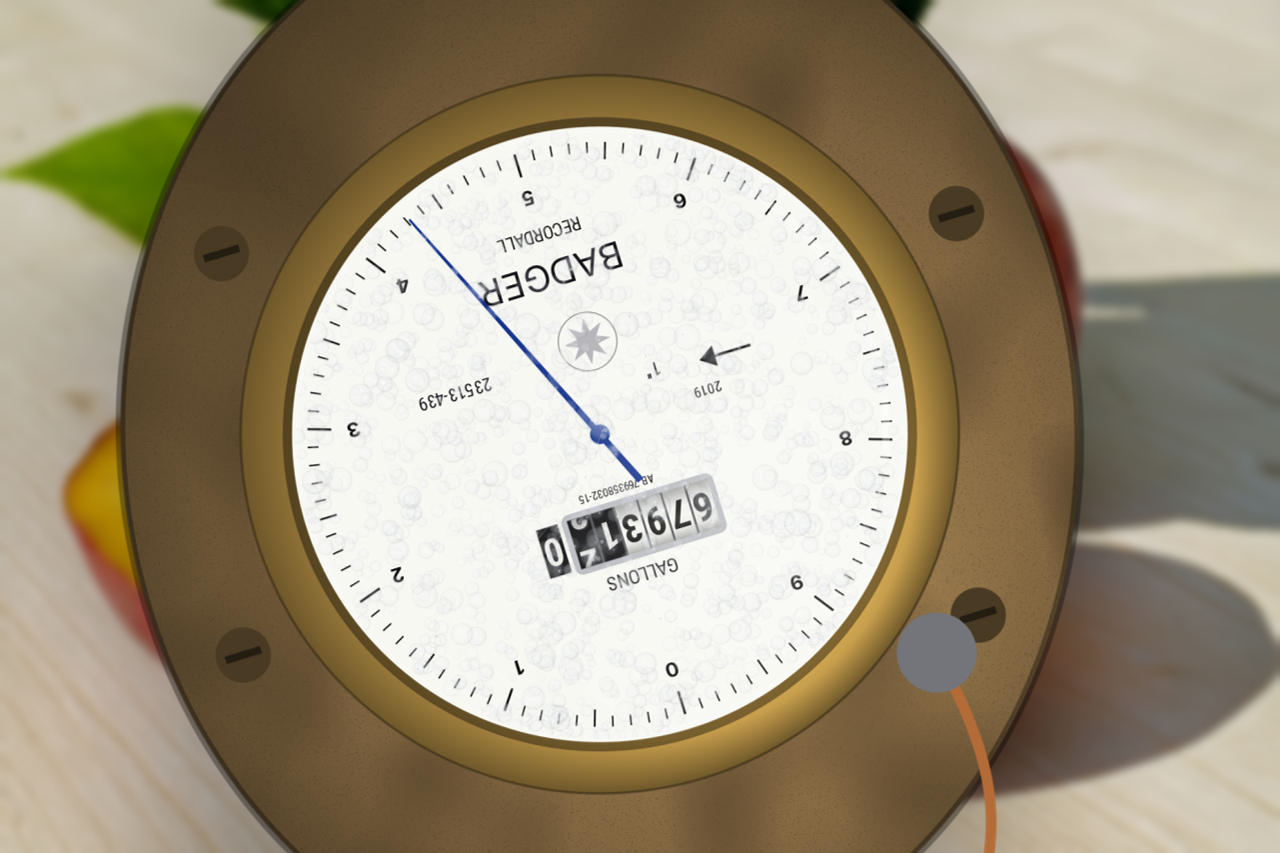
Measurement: 6793124.3 gal
